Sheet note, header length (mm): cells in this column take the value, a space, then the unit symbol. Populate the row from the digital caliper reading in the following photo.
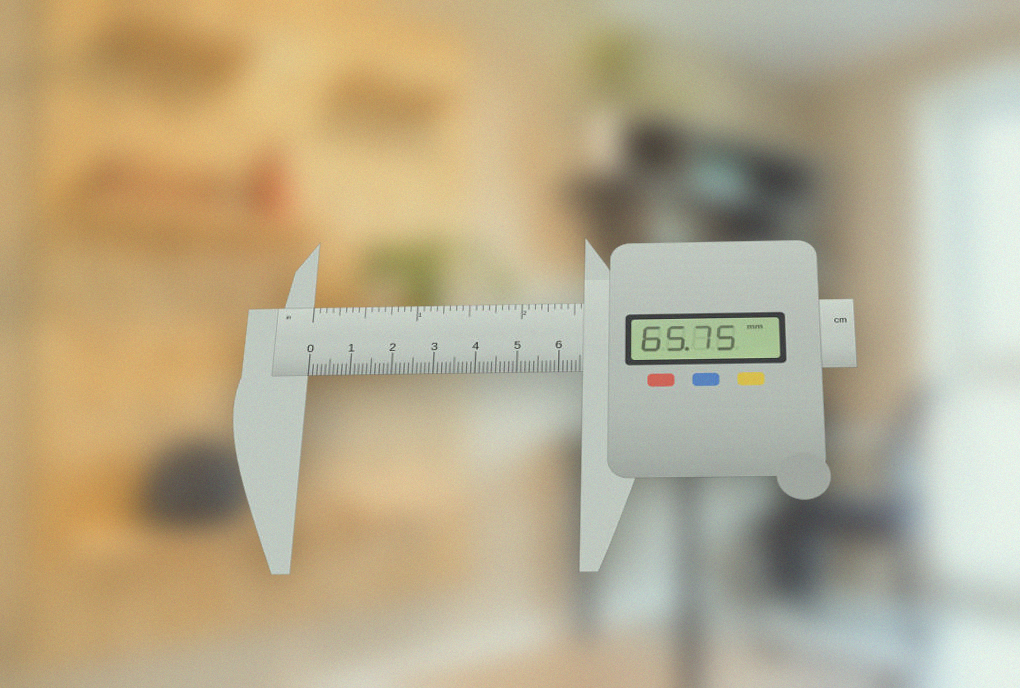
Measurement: 65.75 mm
